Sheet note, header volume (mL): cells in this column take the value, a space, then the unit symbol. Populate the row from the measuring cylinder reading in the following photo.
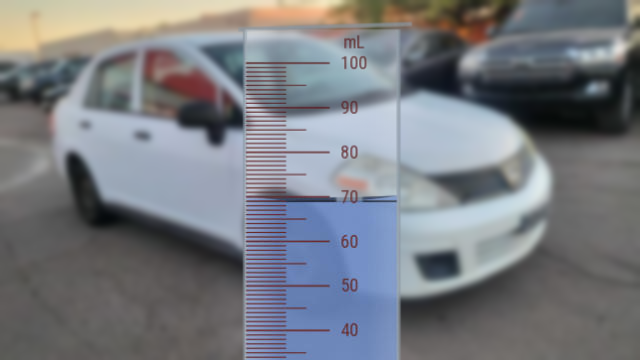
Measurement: 69 mL
